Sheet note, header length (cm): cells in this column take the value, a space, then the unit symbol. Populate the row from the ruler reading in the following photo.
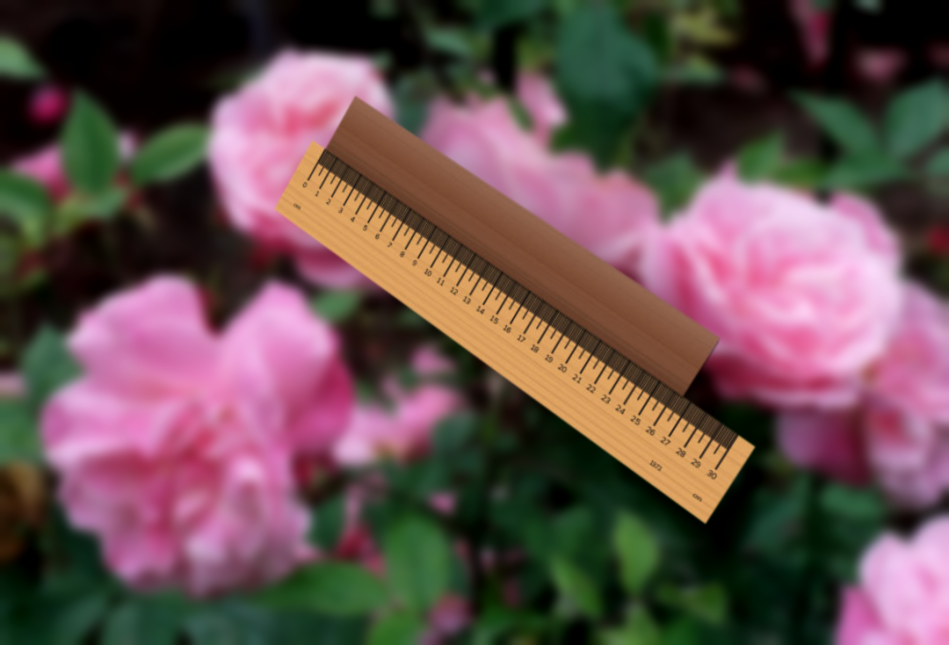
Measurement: 26.5 cm
